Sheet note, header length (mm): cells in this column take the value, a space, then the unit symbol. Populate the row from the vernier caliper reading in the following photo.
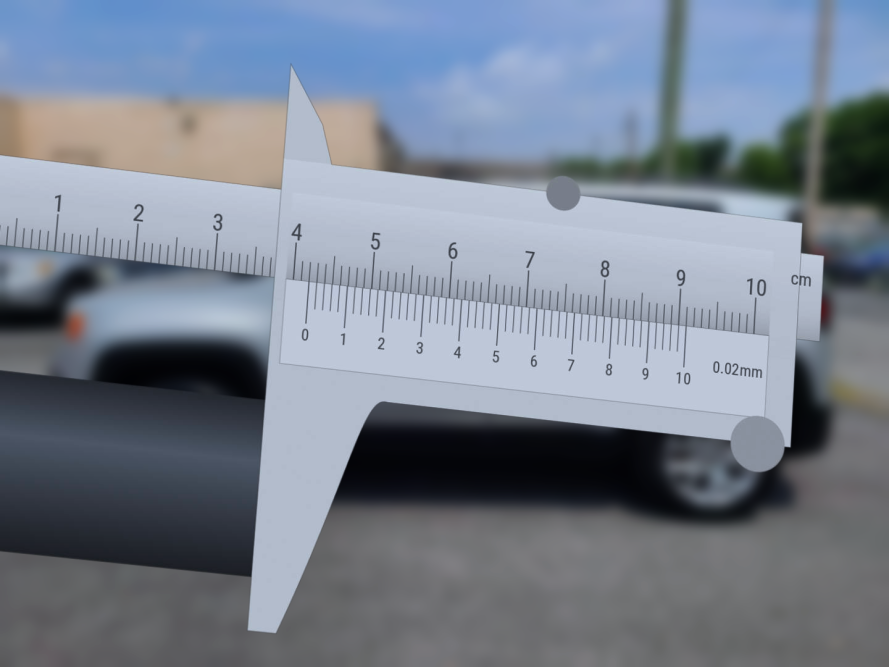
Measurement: 42.0 mm
